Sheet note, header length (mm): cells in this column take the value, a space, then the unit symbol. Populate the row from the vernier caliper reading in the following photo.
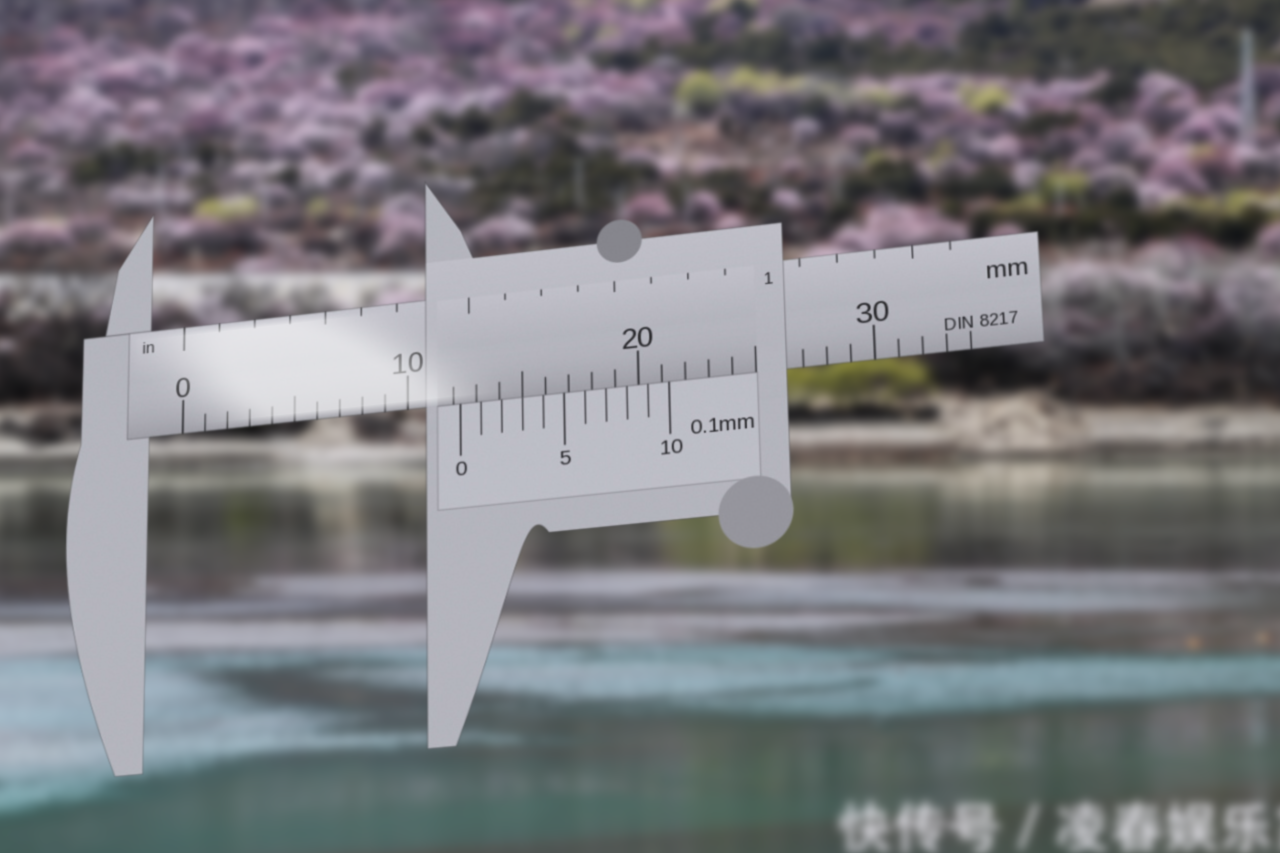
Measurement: 12.3 mm
